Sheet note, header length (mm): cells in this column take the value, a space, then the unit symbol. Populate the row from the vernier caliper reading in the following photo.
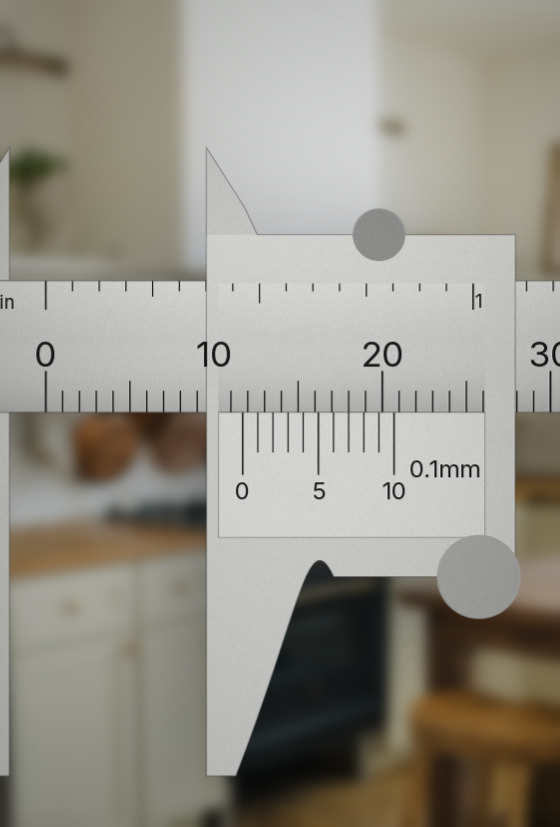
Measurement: 11.7 mm
